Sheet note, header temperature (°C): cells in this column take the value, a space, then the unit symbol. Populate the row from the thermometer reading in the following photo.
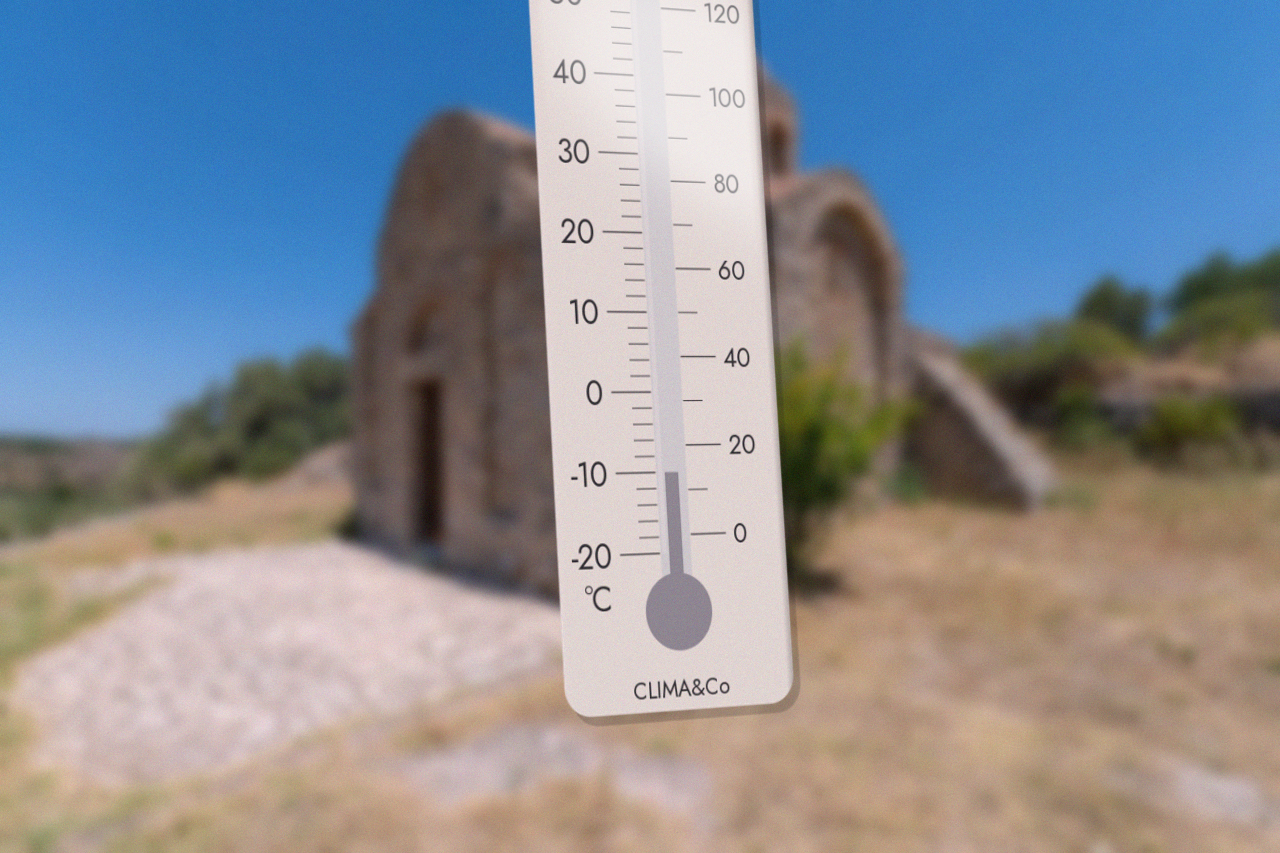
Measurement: -10 °C
